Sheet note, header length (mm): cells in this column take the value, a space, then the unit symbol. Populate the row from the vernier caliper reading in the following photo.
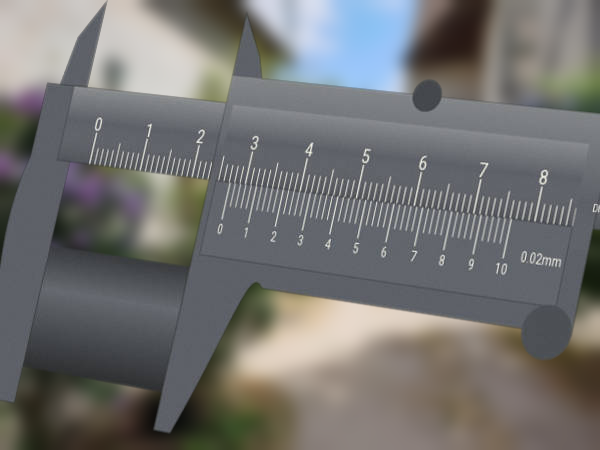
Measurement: 27.2 mm
